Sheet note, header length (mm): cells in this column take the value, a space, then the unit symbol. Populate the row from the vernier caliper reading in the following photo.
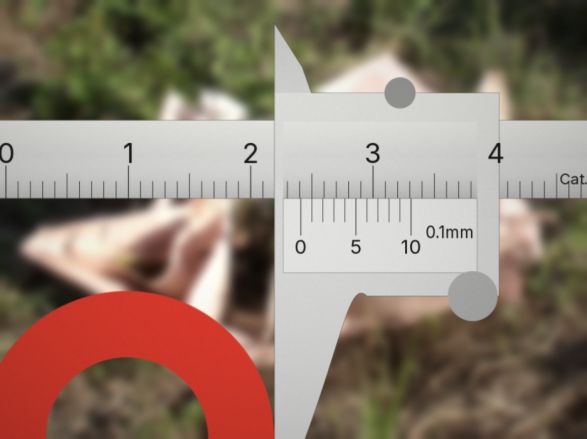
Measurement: 24.1 mm
